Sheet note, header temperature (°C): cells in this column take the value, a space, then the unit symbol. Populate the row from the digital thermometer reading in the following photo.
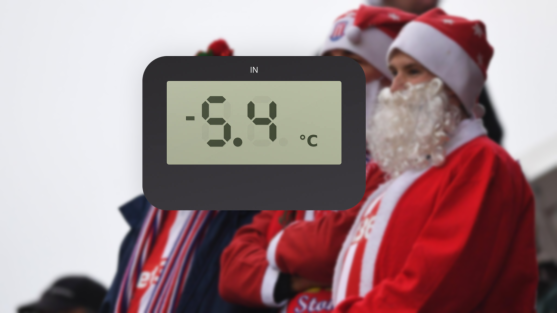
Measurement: -5.4 °C
